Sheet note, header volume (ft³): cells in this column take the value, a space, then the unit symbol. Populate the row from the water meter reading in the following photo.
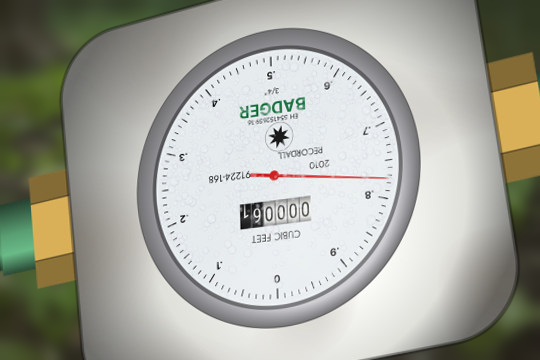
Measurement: 60.77 ft³
